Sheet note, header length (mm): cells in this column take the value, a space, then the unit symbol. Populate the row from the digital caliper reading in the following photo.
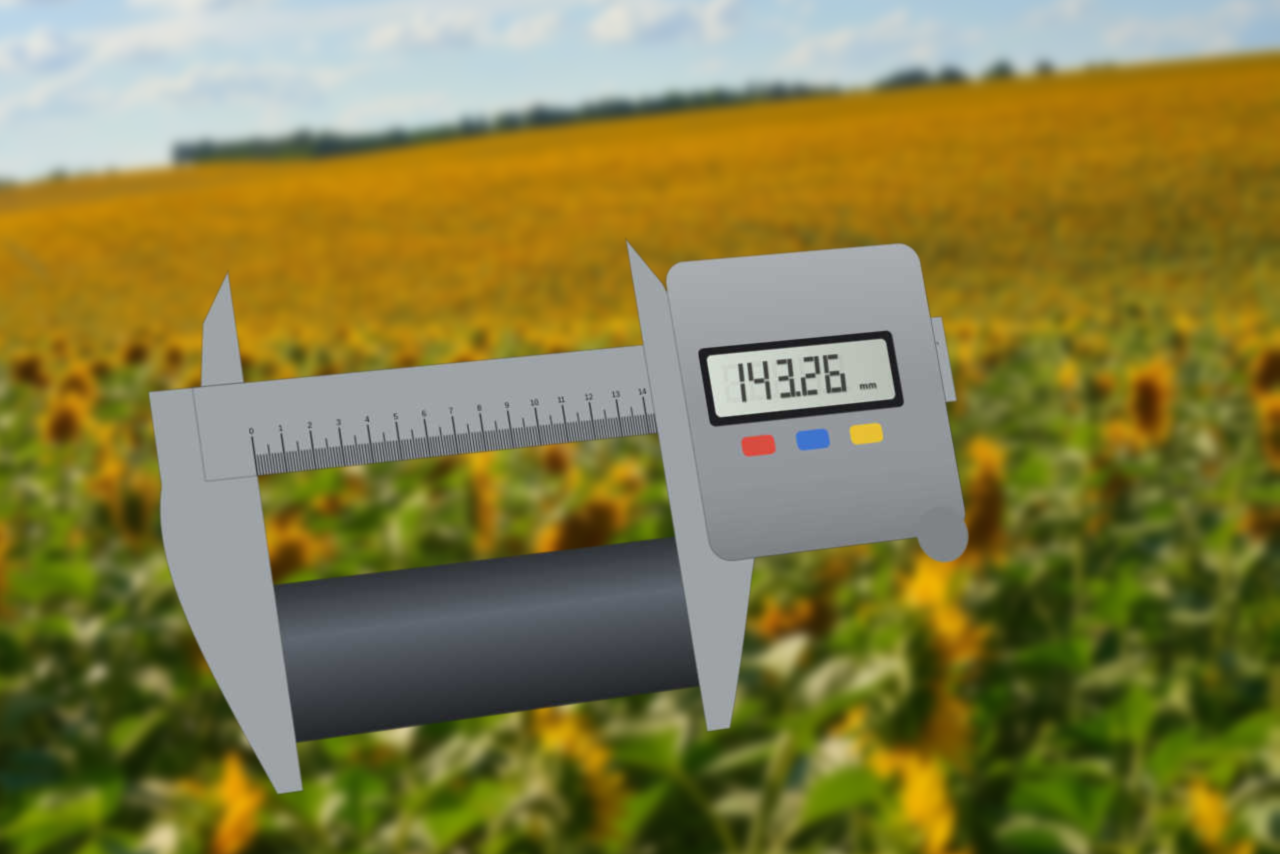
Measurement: 143.26 mm
